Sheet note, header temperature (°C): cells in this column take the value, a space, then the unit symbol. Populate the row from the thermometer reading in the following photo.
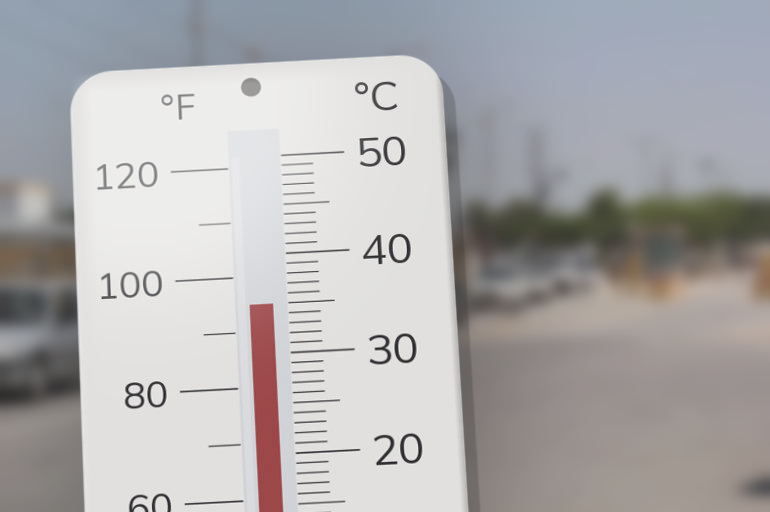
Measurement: 35 °C
